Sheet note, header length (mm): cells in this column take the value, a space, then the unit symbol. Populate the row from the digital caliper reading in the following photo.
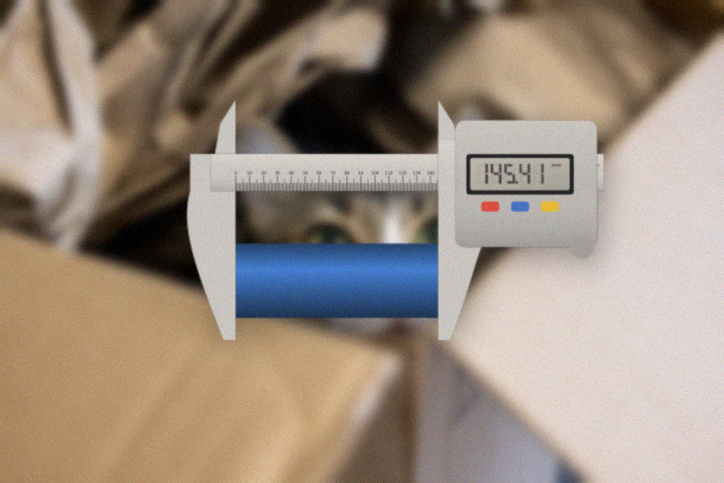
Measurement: 145.41 mm
